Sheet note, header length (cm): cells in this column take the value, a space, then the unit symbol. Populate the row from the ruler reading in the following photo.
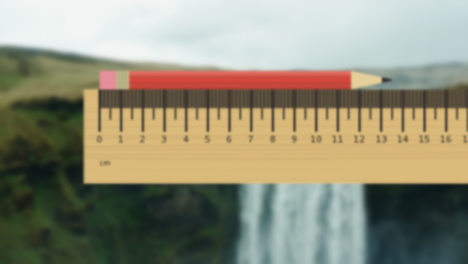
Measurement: 13.5 cm
